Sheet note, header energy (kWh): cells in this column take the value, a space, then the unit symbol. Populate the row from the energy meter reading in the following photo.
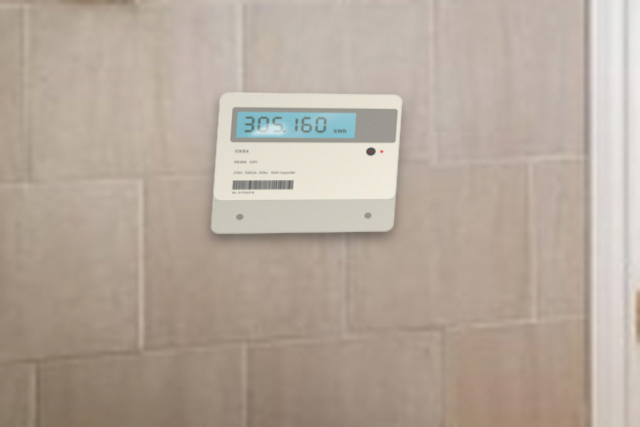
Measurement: 305.160 kWh
